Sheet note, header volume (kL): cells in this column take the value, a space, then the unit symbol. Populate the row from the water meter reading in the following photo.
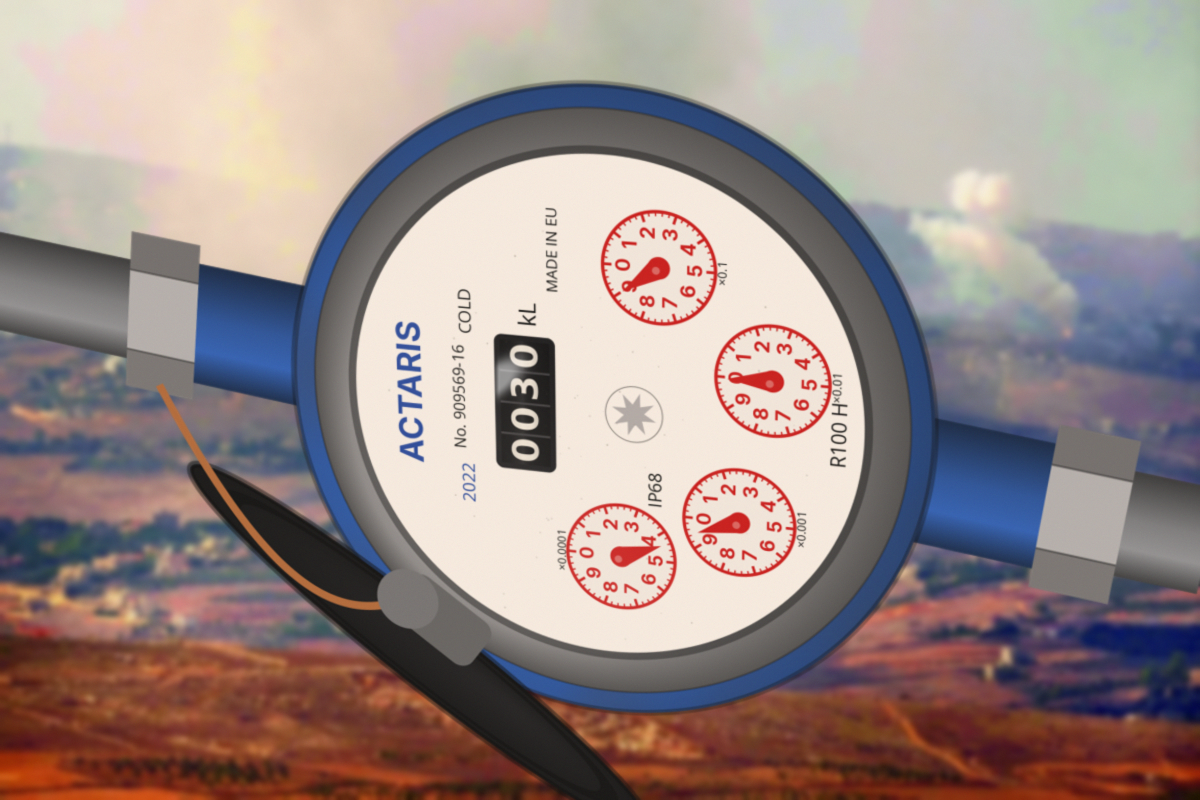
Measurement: 30.8994 kL
